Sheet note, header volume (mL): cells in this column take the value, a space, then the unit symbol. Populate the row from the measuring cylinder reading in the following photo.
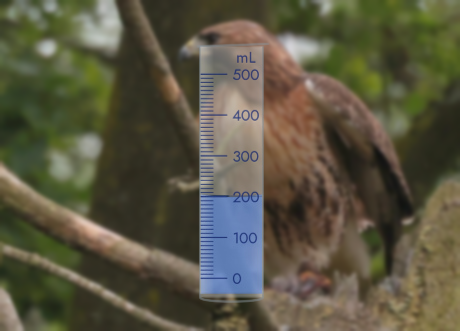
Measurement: 200 mL
